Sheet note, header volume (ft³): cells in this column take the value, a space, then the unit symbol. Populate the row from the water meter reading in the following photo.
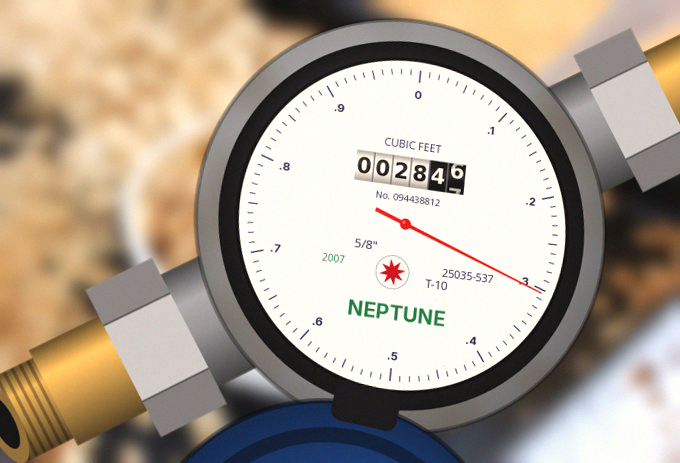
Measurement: 2846.30 ft³
